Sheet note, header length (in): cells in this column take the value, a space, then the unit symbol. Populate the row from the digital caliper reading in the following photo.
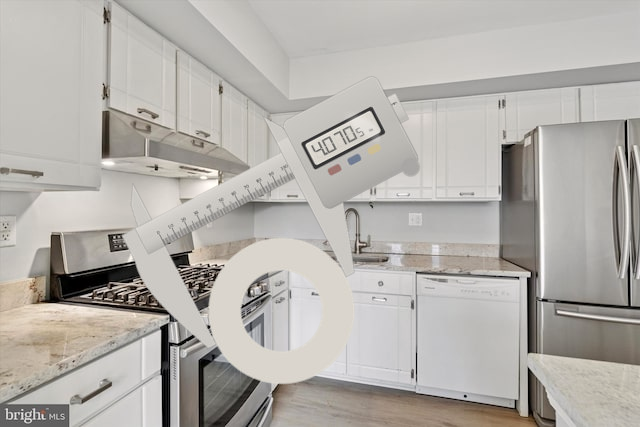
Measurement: 4.0705 in
